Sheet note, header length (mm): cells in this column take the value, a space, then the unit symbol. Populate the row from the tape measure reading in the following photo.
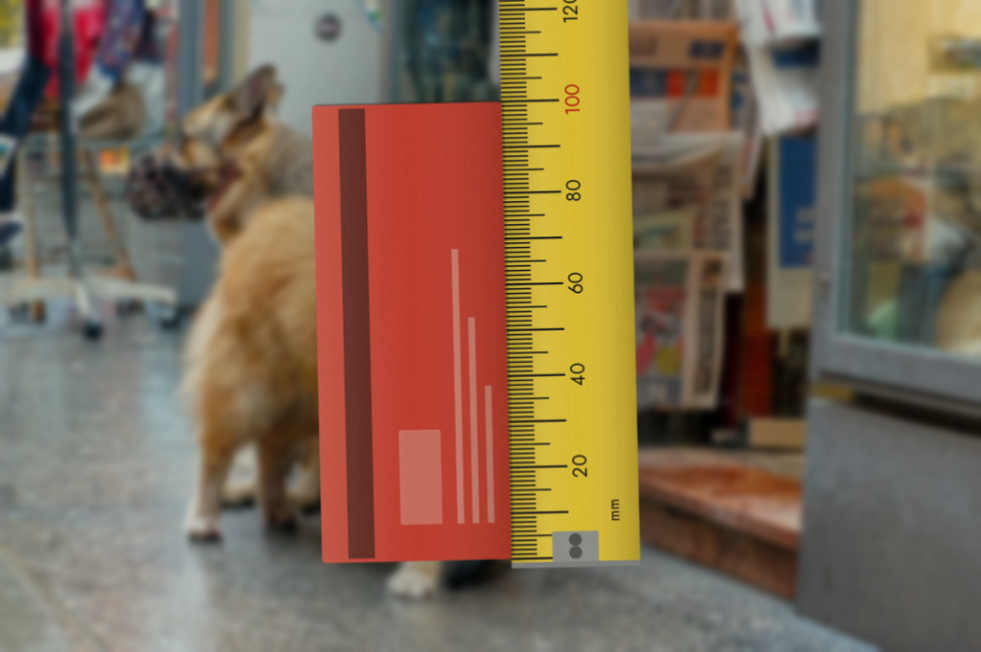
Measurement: 100 mm
